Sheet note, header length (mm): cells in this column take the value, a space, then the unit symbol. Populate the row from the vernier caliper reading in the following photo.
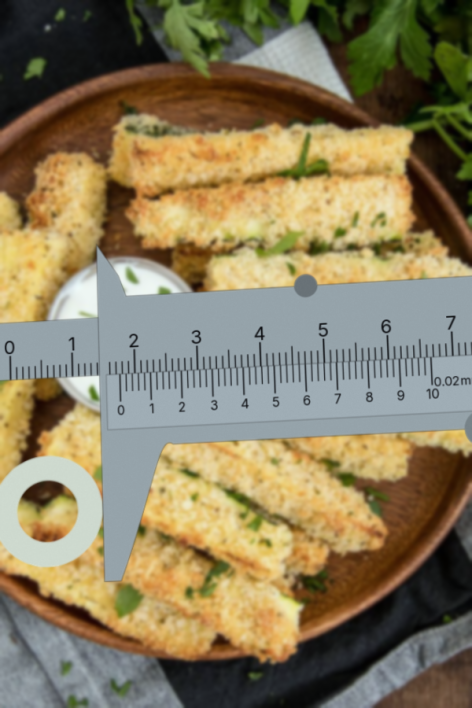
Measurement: 17.6 mm
